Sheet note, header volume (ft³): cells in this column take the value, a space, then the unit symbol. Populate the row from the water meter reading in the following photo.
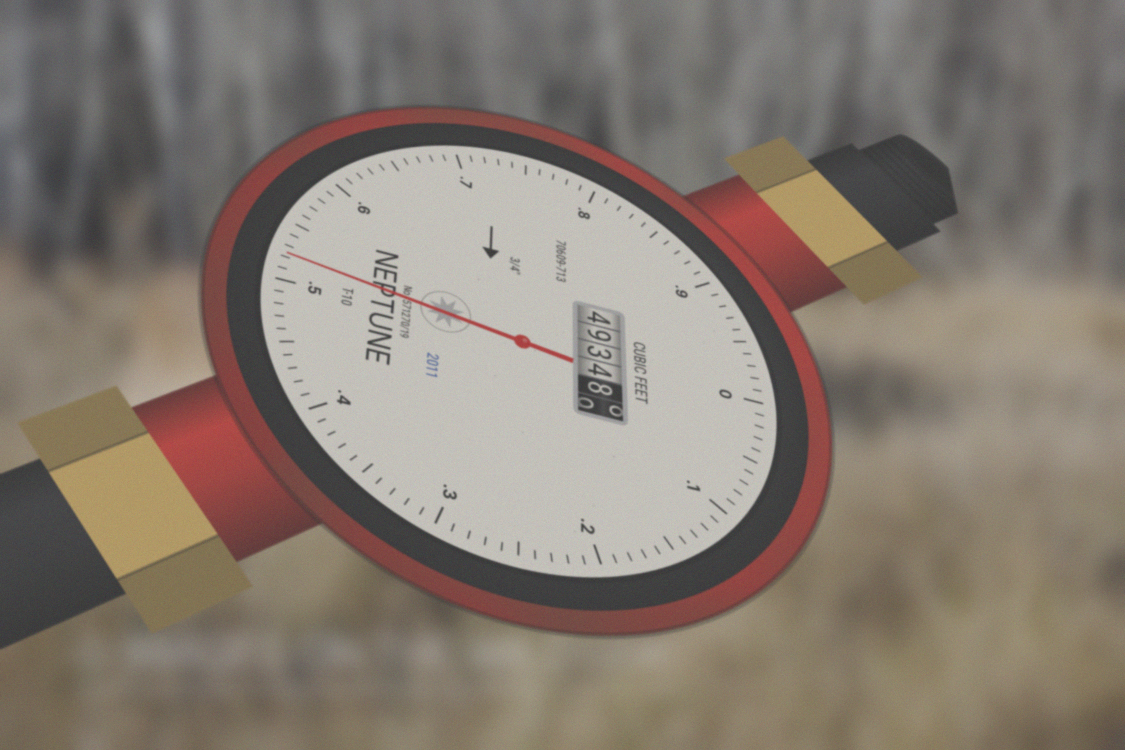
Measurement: 493488.52 ft³
